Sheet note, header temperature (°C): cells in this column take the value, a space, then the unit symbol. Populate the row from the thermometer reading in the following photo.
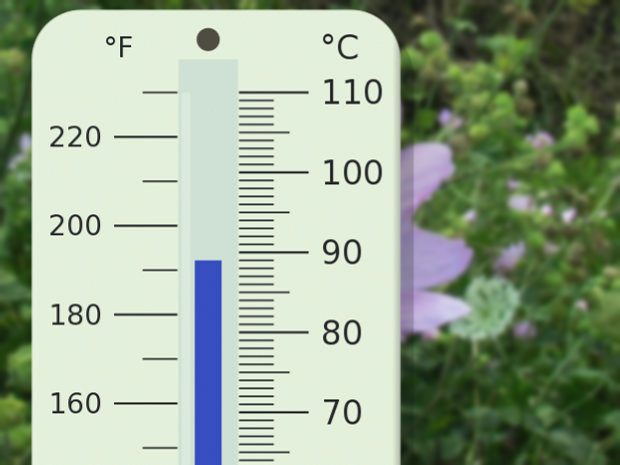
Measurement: 89 °C
